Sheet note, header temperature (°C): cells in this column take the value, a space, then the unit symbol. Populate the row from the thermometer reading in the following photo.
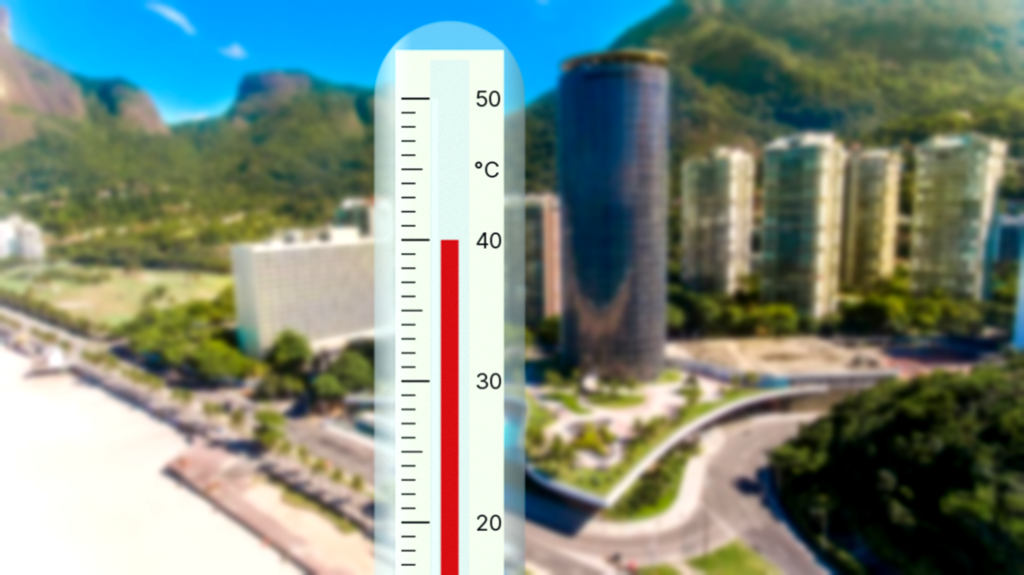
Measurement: 40 °C
